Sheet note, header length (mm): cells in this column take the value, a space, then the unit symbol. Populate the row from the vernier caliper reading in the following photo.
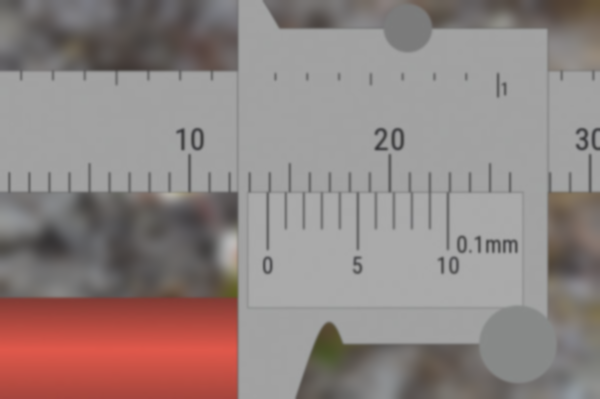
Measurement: 13.9 mm
